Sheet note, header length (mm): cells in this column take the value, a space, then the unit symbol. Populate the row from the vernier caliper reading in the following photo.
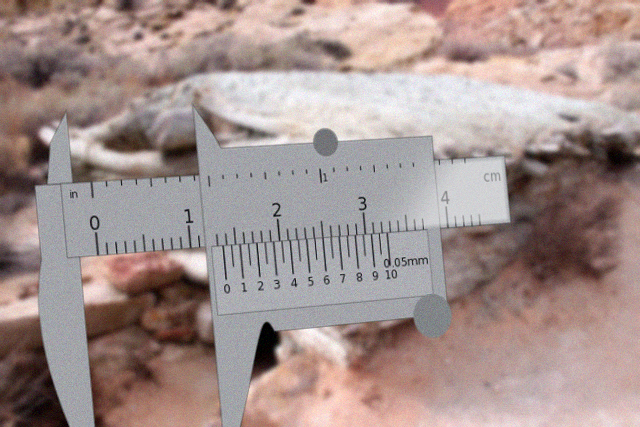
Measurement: 13.6 mm
